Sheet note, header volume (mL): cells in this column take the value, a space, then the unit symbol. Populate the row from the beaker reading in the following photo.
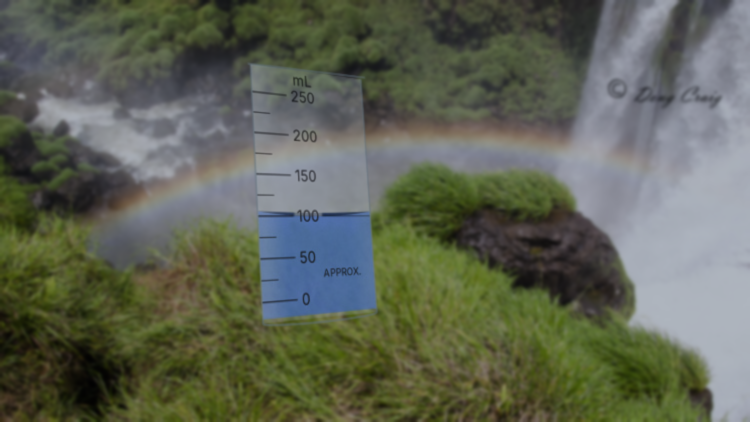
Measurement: 100 mL
